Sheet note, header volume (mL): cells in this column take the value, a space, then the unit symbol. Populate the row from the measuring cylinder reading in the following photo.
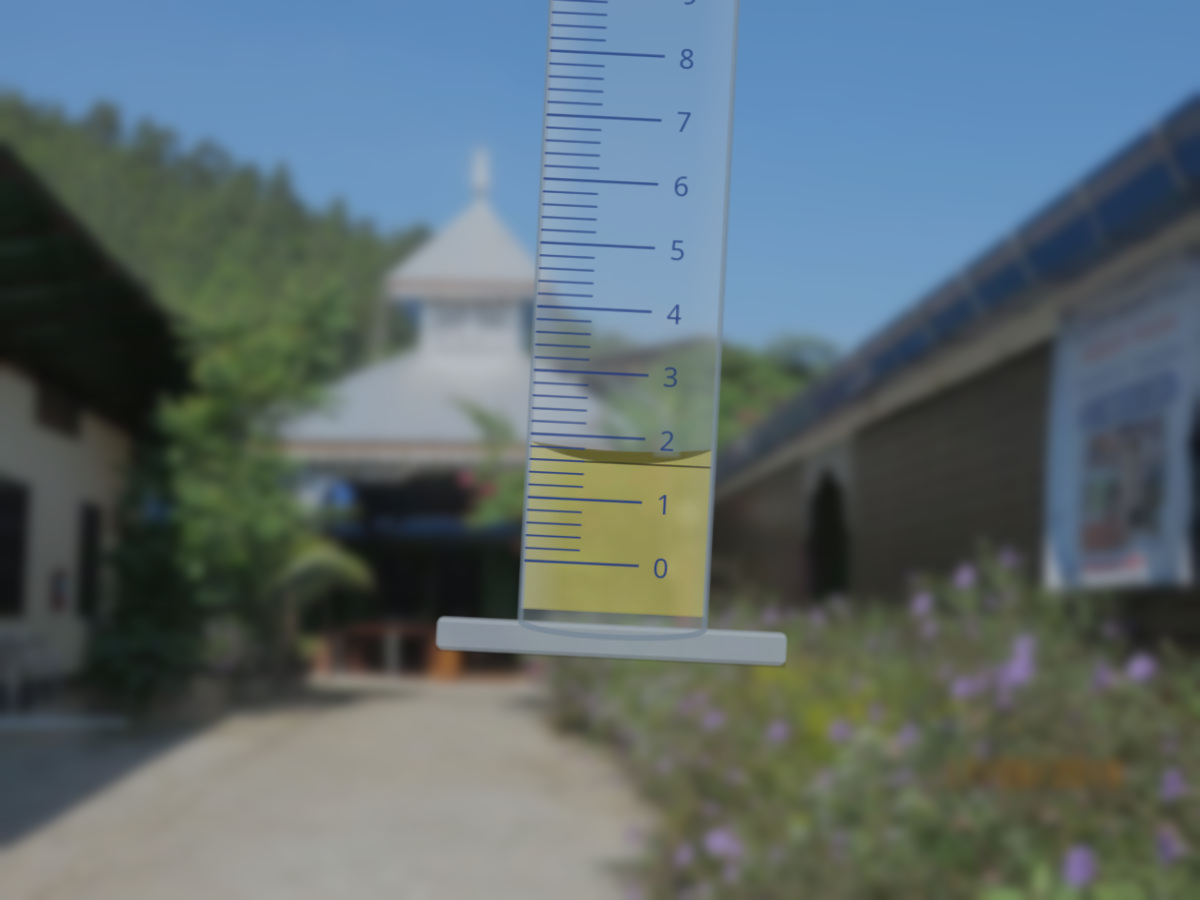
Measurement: 1.6 mL
